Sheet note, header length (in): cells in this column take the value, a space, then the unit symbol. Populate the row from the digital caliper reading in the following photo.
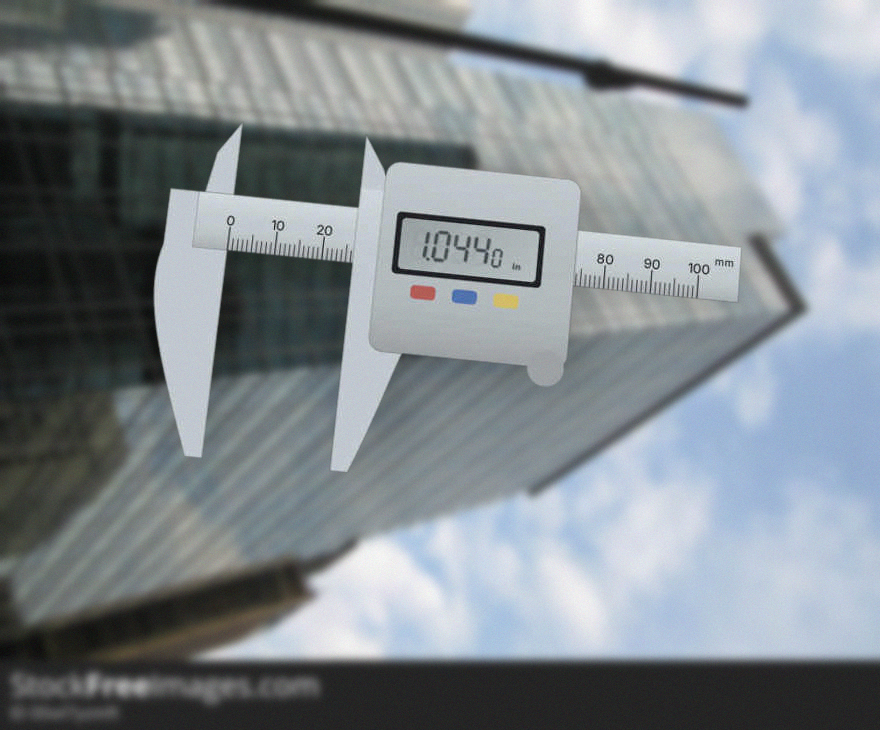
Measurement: 1.0440 in
